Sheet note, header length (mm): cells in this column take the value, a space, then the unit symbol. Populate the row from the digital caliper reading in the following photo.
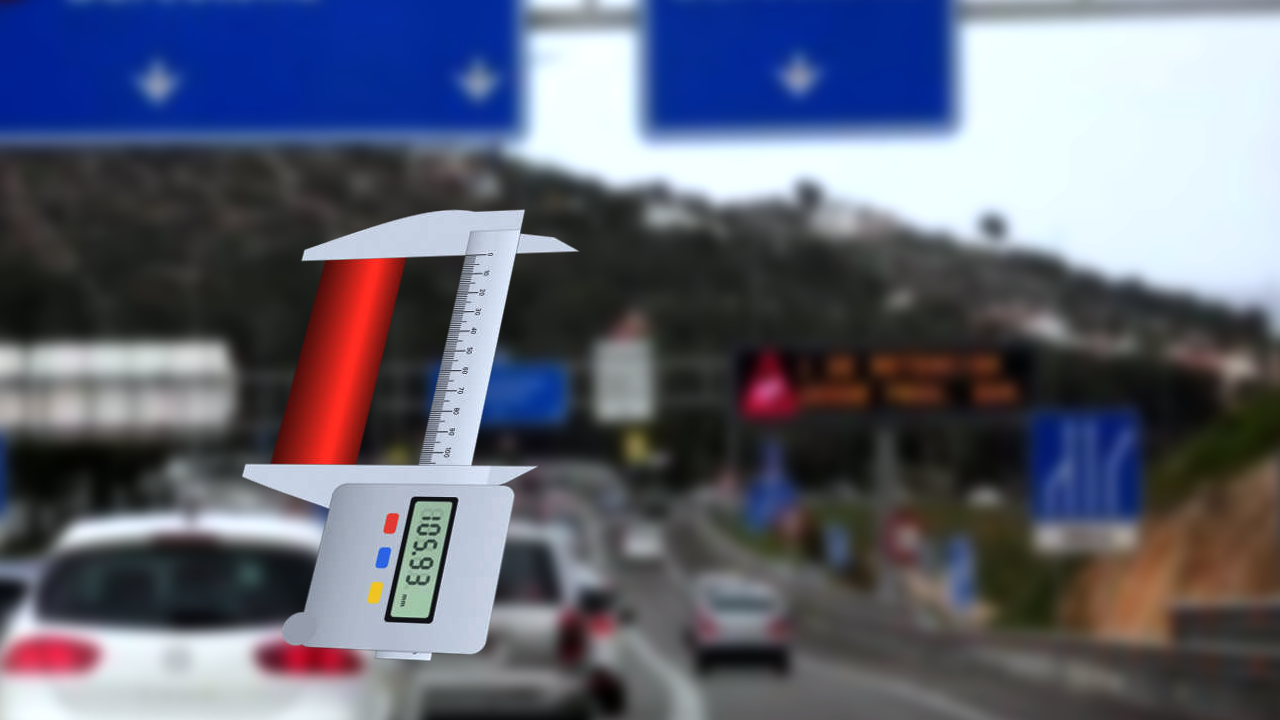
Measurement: 105.93 mm
